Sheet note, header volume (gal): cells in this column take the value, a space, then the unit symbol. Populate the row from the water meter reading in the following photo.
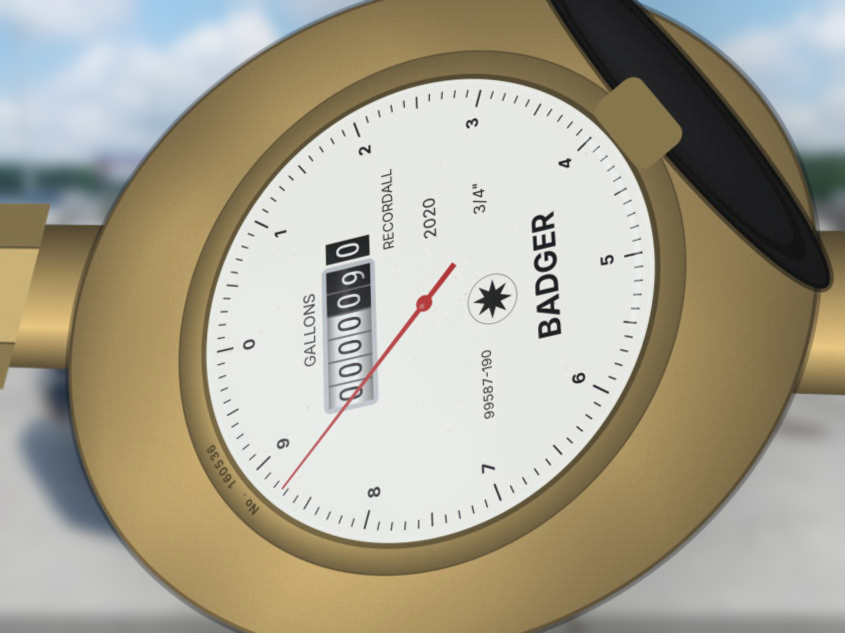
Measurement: 88.7 gal
